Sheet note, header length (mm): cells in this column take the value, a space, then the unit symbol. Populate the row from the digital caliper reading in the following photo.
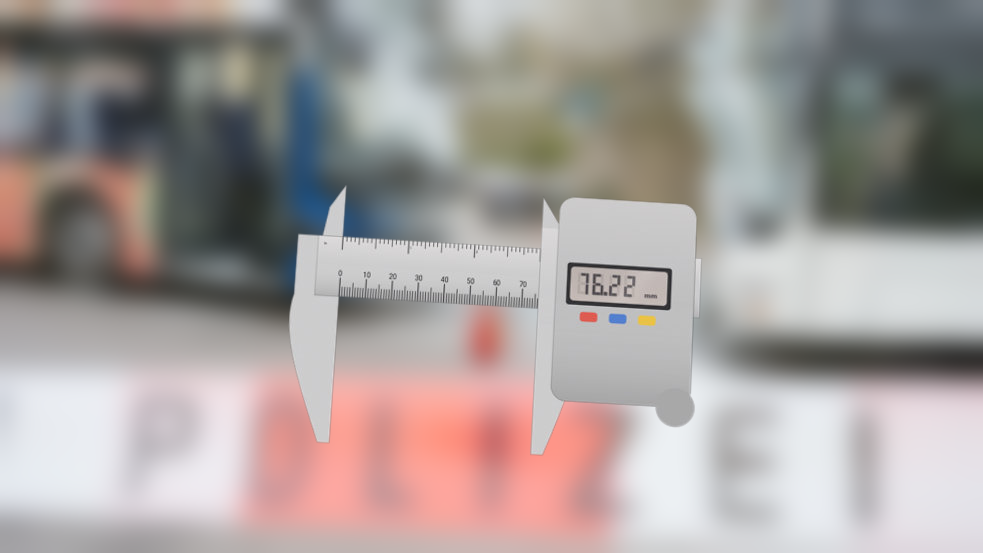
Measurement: 76.22 mm
